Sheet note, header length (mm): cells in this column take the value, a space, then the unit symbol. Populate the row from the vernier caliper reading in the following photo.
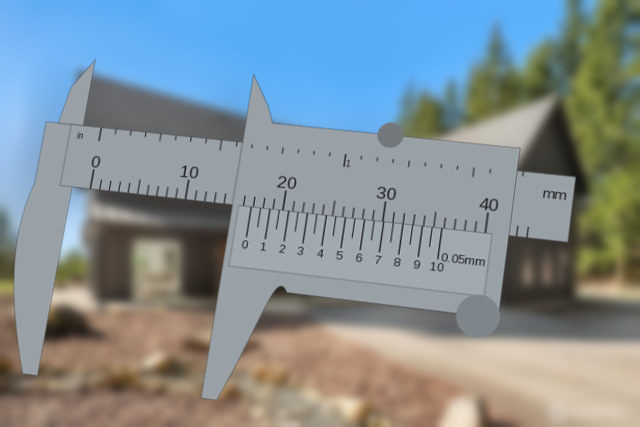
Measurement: 16.8 mm
